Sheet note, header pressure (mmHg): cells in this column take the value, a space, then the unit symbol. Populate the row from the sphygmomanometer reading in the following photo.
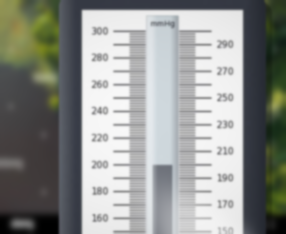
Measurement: 200 mmHg
